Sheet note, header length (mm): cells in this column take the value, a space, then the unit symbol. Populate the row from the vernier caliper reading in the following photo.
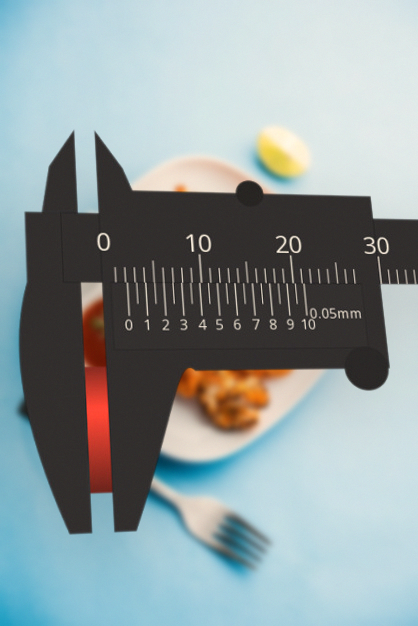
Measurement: 2.2 mm
